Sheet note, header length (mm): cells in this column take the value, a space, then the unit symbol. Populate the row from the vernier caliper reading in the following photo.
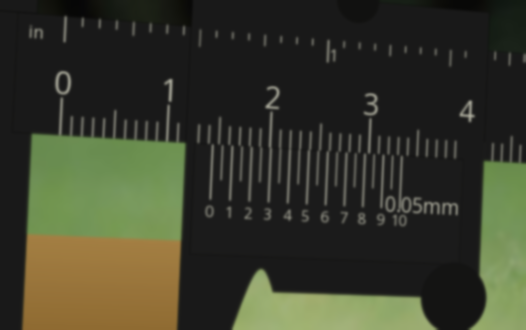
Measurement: 14.4 mm
